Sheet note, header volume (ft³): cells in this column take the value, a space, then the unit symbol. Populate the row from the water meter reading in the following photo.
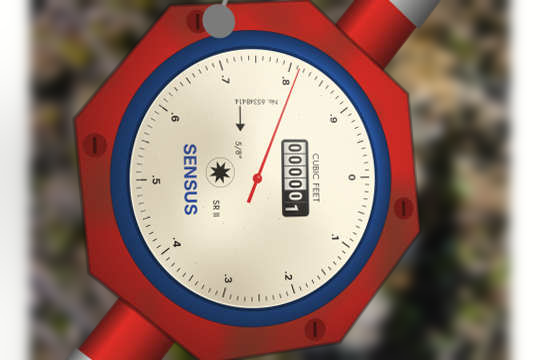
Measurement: 0.81 ft³
